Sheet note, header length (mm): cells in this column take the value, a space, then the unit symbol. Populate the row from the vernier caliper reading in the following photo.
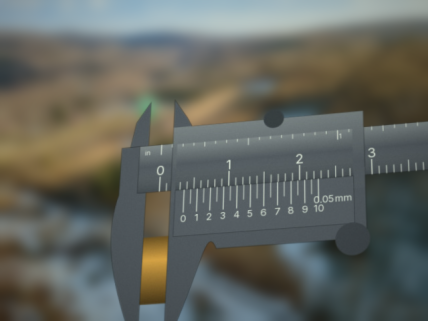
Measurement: 3.6 mm
